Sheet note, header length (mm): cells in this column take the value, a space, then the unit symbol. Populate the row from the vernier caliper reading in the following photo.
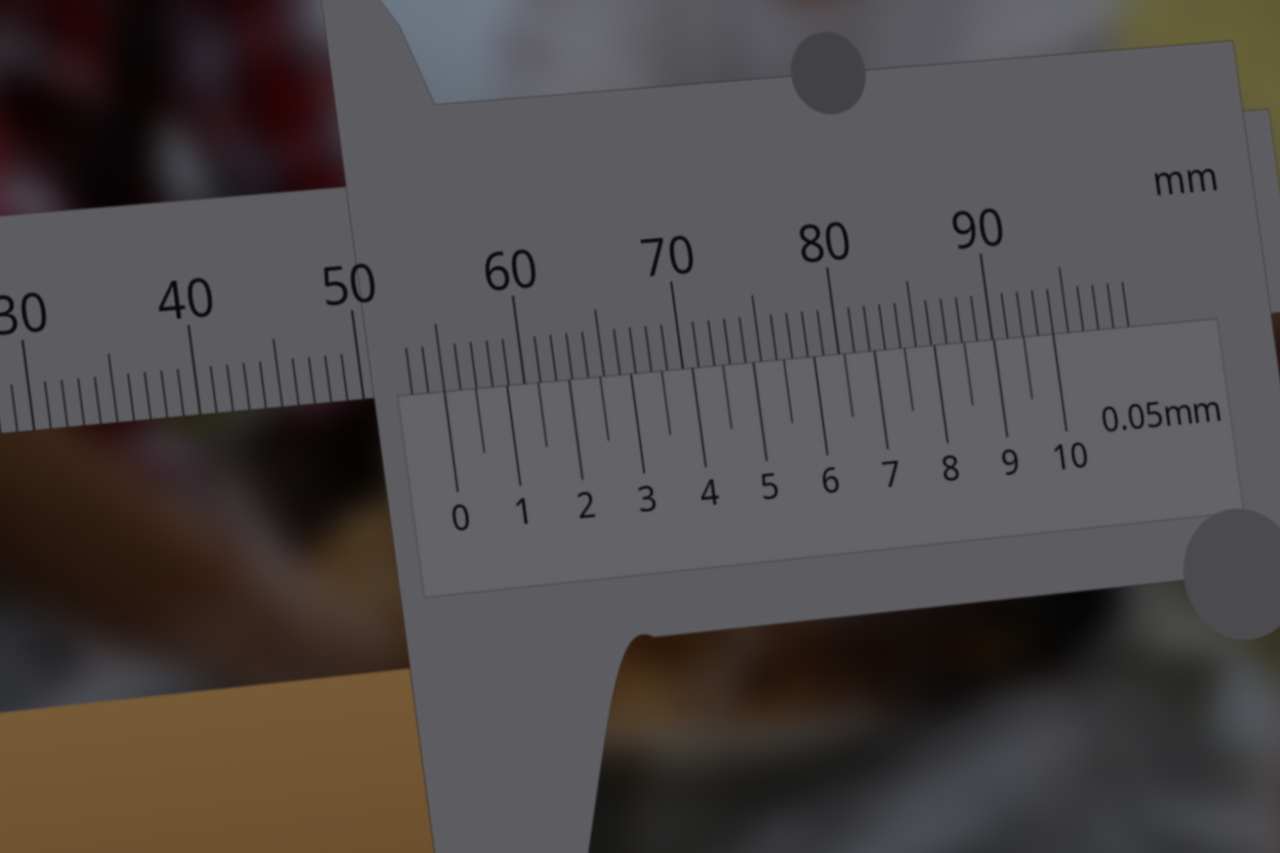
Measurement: 55.0 mm
